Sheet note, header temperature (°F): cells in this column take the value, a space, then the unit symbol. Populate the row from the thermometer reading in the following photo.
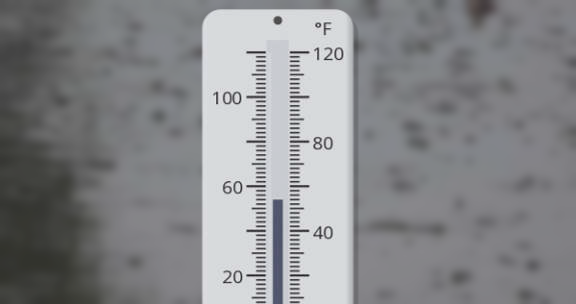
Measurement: 54 °F
